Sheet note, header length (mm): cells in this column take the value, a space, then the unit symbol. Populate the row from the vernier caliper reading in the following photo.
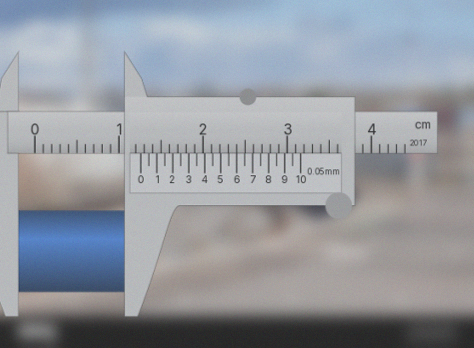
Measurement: 12.6 mm
